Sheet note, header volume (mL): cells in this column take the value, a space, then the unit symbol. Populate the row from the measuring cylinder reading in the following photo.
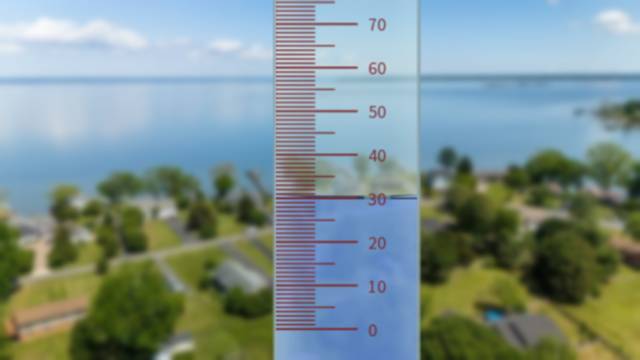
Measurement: 30 mL
